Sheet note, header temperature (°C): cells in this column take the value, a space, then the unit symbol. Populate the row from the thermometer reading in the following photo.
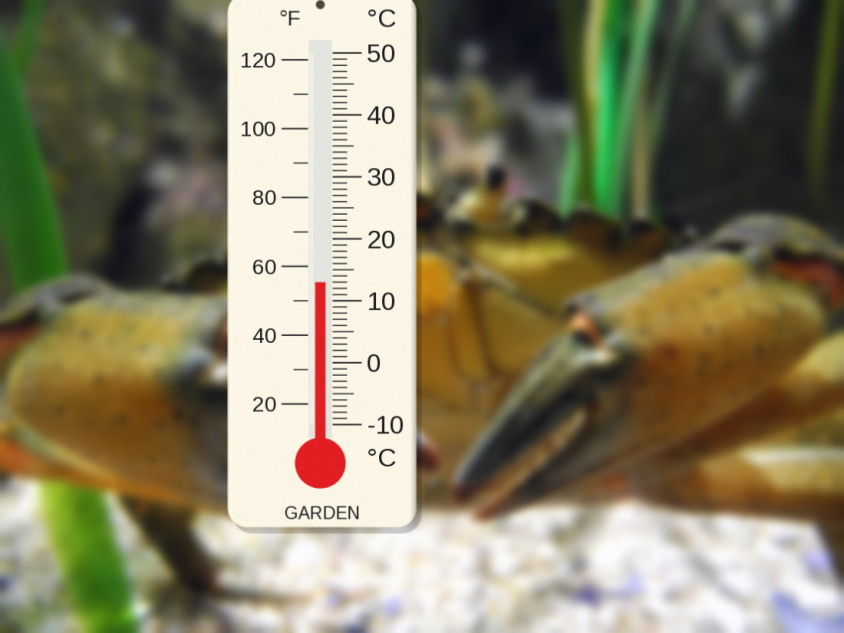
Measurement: 13 °C
